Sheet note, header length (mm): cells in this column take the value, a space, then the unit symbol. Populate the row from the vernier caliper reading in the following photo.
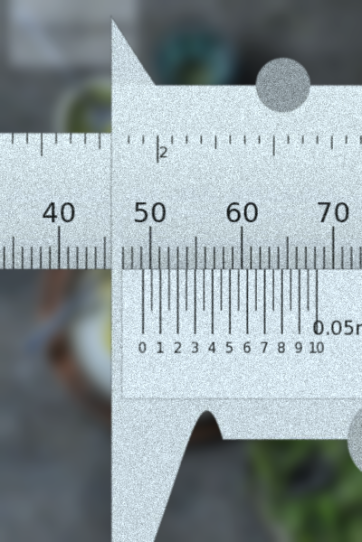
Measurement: 49.2 mm
